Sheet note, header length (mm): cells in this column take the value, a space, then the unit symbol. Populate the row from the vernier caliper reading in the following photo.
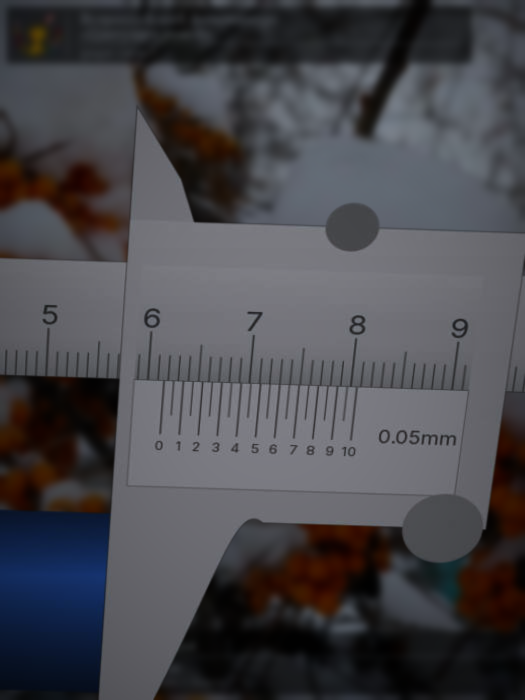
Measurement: 61.6 mm
